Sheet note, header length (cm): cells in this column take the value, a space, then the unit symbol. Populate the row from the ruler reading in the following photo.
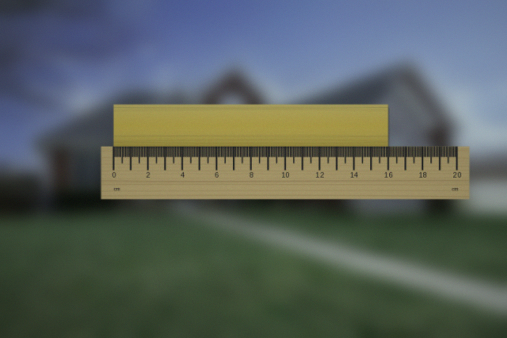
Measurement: 16 cm
